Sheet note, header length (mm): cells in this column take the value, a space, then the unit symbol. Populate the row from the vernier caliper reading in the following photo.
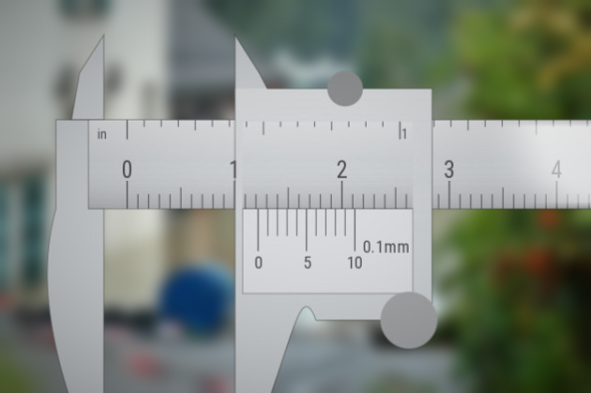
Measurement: 12.2 mm
